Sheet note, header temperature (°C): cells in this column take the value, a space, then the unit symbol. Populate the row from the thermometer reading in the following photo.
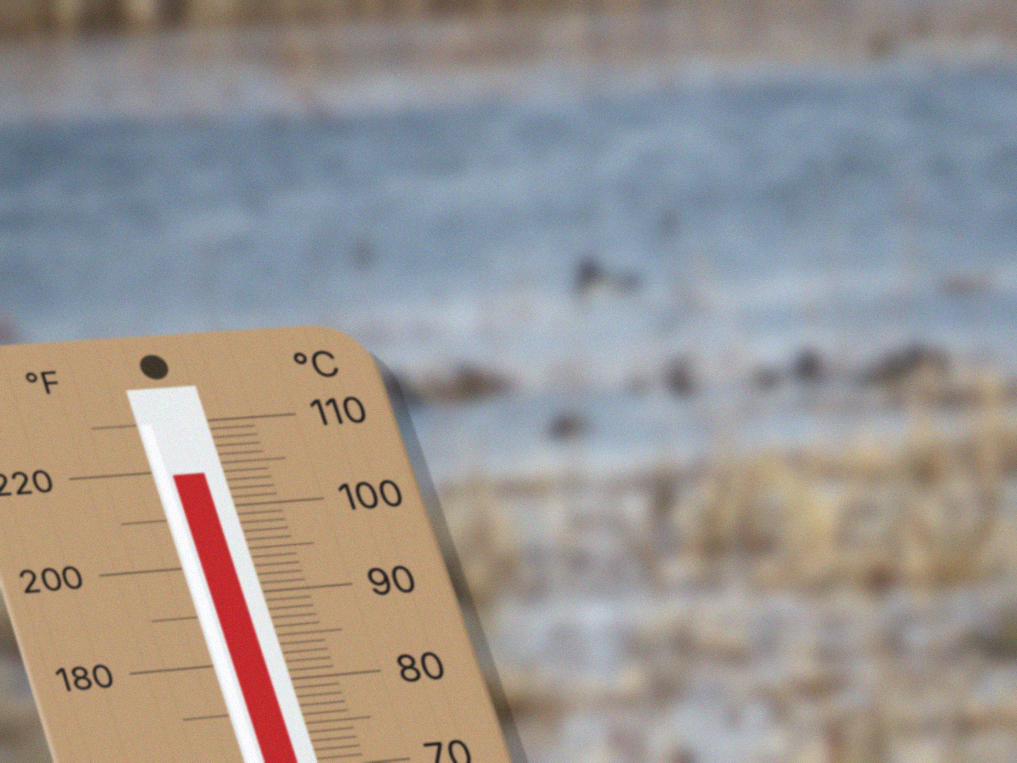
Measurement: 104 °C
